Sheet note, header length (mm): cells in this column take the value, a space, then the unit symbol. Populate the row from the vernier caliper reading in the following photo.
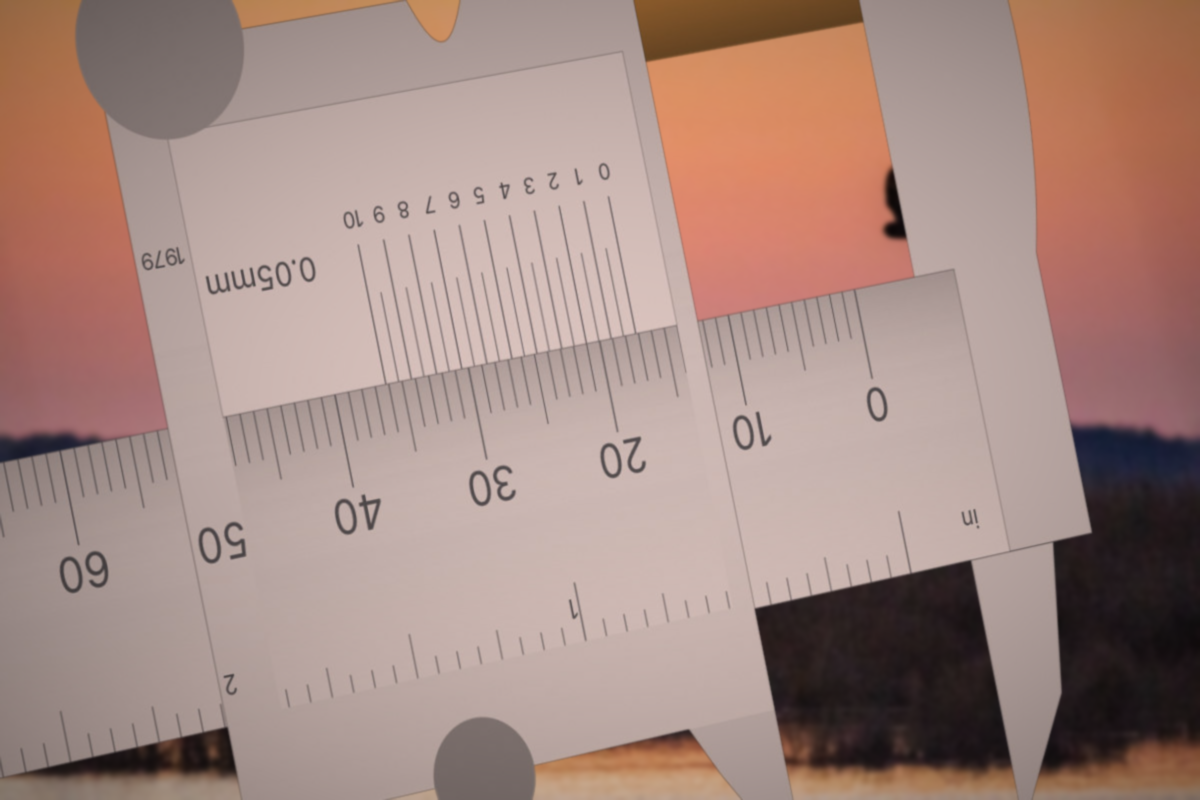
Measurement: 17.2 mm
